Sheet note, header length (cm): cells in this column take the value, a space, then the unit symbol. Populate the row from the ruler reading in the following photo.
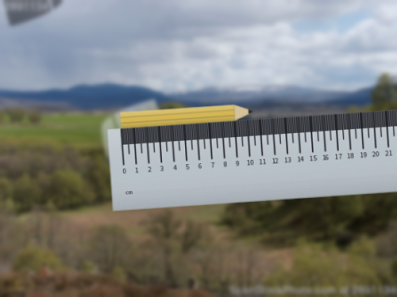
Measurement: 10.5 cm
